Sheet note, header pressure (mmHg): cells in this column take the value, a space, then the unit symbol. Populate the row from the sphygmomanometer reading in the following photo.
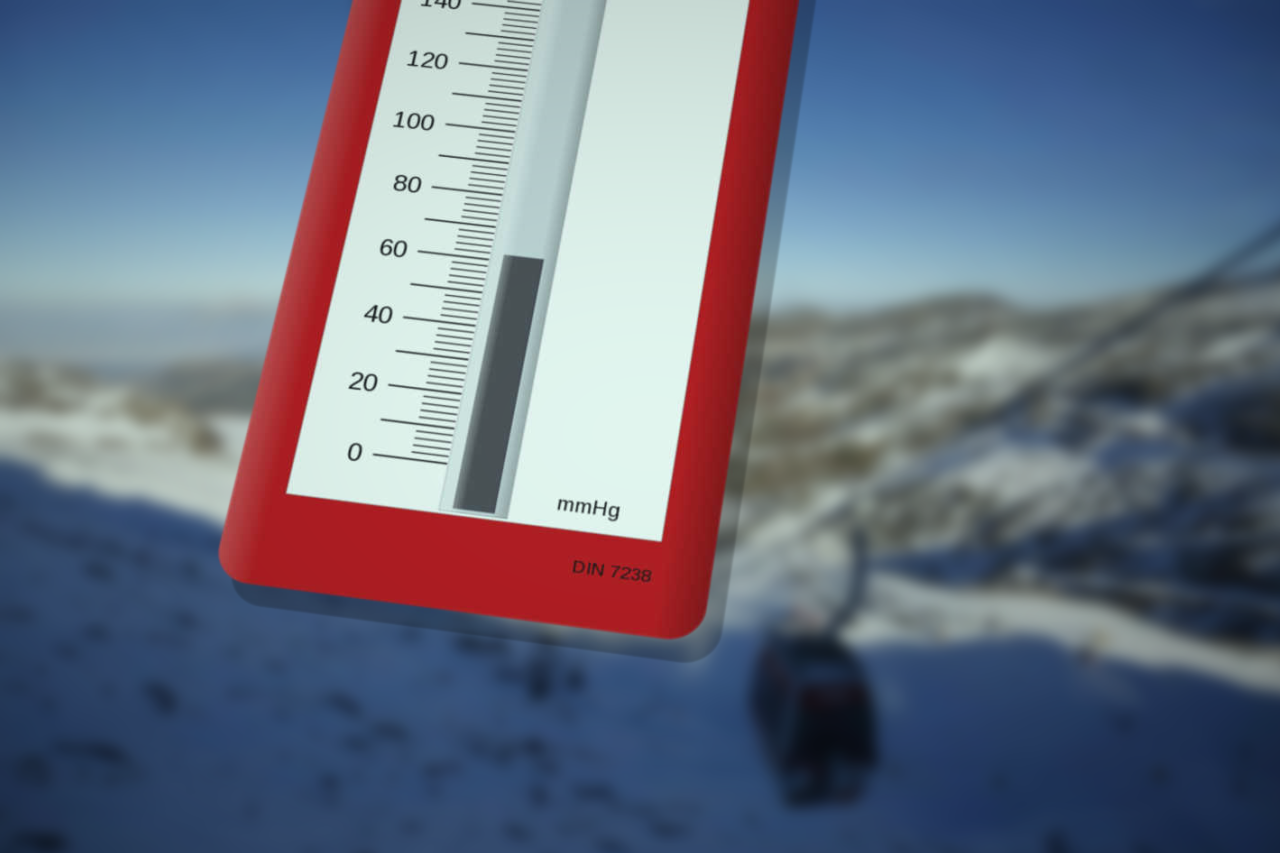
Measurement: 62 mmHg
